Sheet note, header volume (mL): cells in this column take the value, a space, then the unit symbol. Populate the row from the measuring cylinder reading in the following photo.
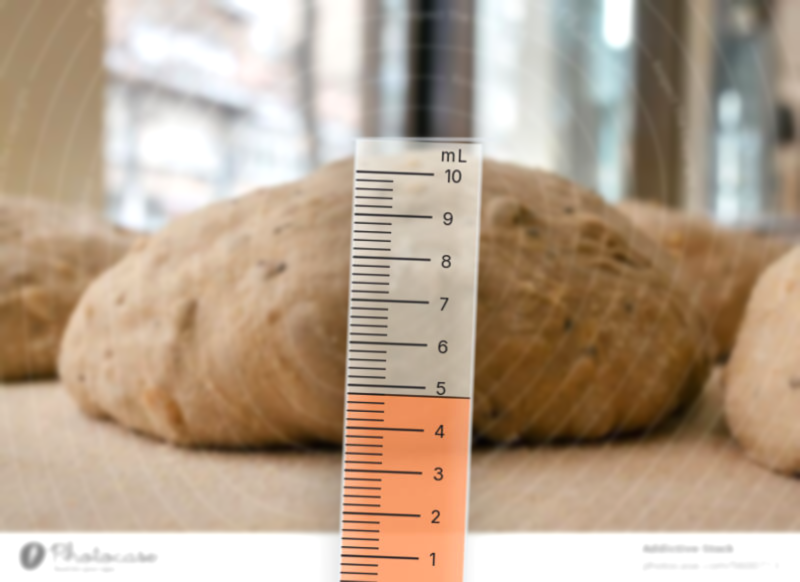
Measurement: 4.8 mL
